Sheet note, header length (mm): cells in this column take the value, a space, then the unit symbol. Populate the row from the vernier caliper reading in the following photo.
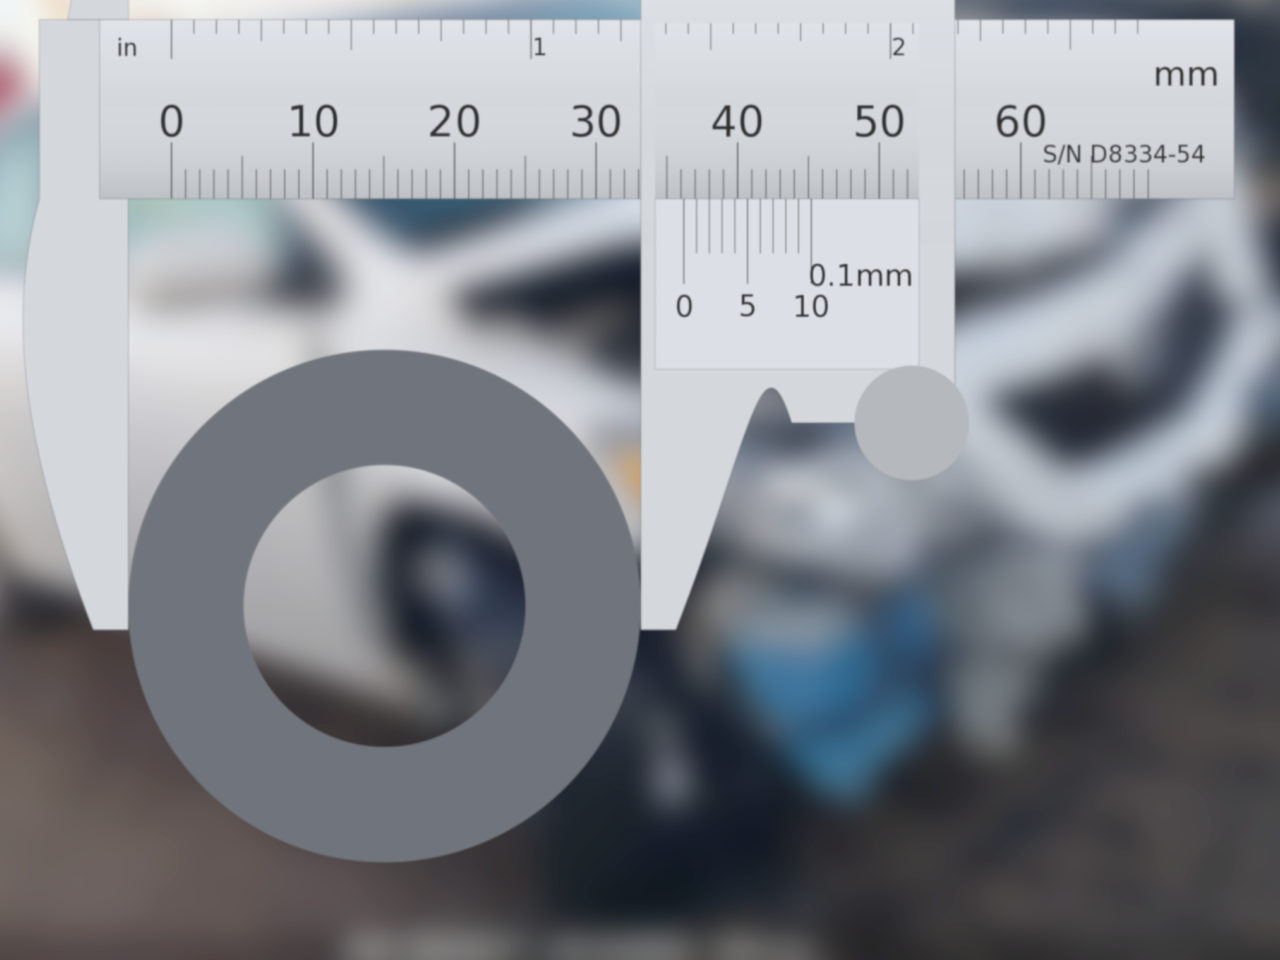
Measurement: 36.2 mm
